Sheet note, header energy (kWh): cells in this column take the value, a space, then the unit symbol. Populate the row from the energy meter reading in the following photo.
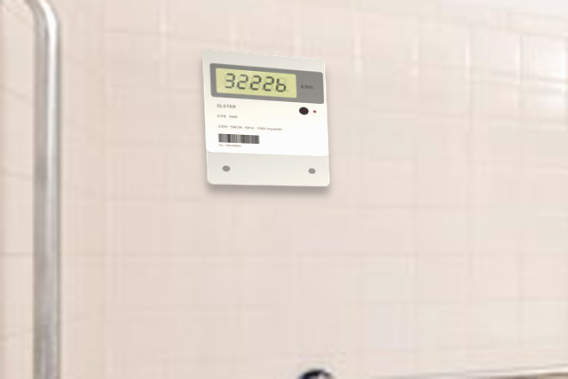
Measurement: 32226 kWh
